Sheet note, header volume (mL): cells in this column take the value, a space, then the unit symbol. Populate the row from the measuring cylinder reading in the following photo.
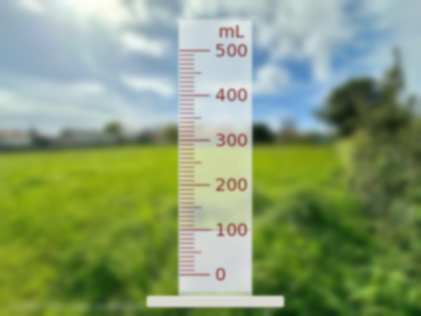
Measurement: 100 mL
